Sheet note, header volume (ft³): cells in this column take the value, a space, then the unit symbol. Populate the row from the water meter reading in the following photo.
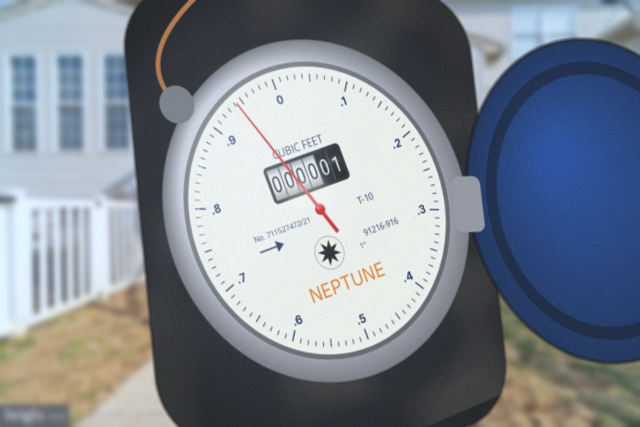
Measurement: 0.94 ft³
